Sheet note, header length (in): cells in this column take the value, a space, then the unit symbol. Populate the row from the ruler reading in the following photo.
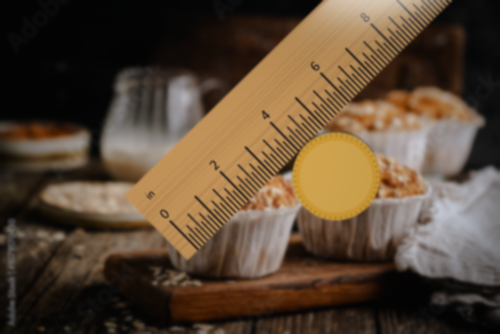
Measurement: 2.5 in
